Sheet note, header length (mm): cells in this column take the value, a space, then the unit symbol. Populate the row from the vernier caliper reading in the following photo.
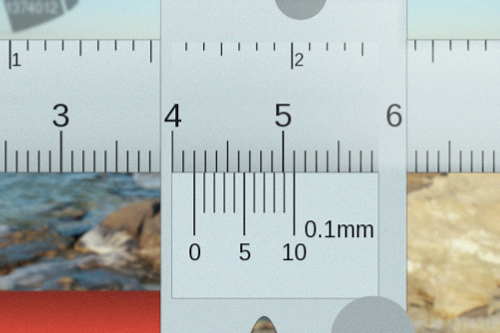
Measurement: 42.0 mm
